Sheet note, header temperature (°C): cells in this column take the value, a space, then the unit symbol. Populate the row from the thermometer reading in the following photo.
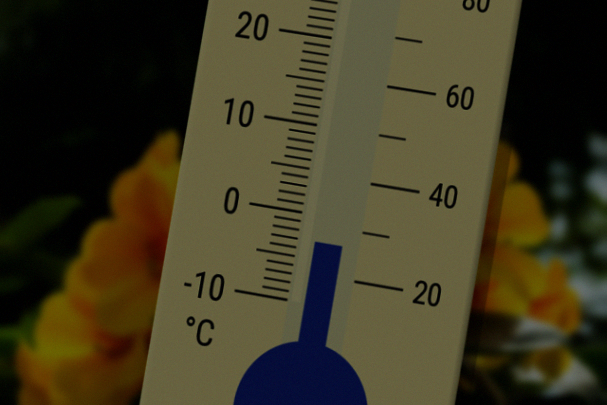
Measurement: -3 °C
